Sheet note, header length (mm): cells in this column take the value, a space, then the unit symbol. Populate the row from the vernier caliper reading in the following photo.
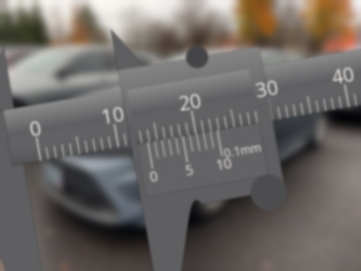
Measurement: 13.8 mm
